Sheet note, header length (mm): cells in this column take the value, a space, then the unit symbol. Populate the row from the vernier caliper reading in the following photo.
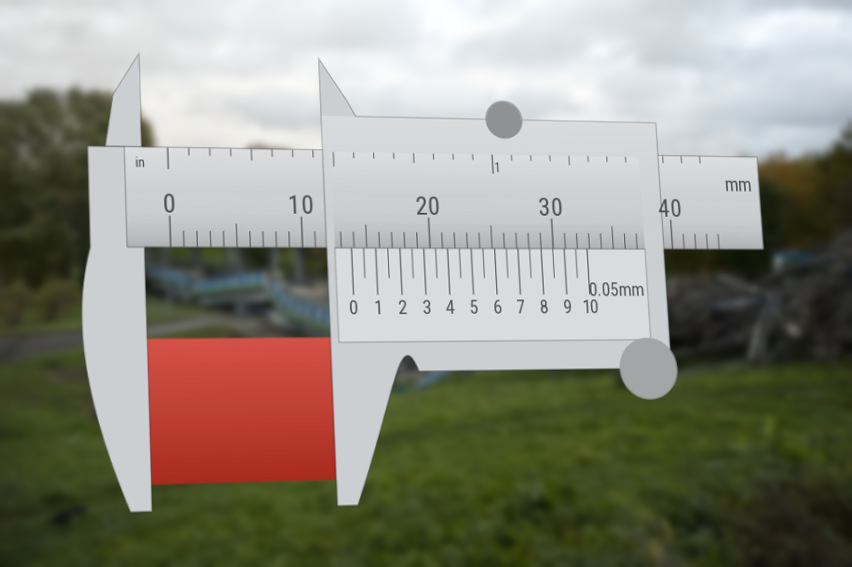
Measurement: 13.8 mm
